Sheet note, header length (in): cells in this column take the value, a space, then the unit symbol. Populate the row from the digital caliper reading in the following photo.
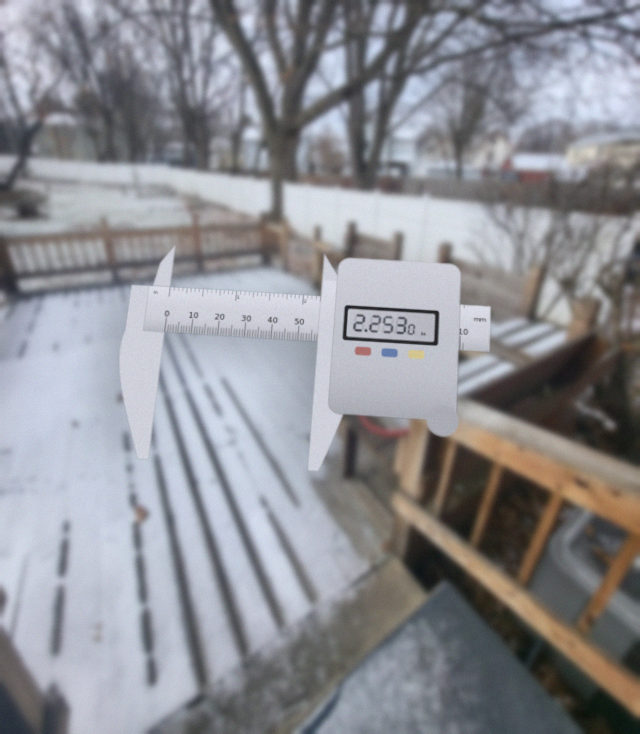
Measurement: 2.2530 in
